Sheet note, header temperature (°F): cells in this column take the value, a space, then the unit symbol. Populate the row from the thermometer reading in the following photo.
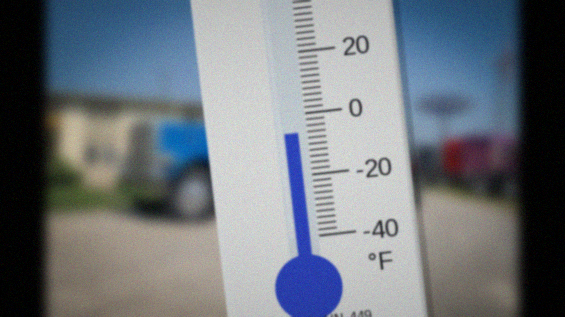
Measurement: -6 °F
